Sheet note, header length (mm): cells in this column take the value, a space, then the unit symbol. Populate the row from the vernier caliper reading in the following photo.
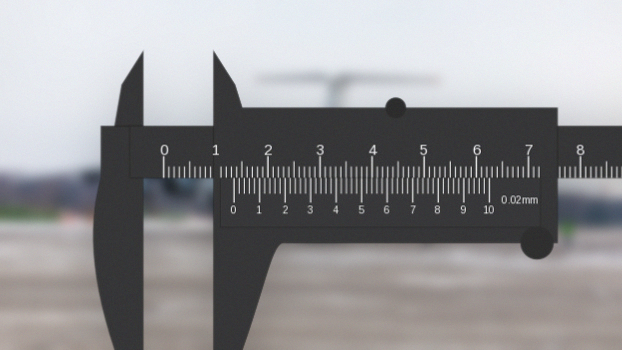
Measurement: 13.5 mm
